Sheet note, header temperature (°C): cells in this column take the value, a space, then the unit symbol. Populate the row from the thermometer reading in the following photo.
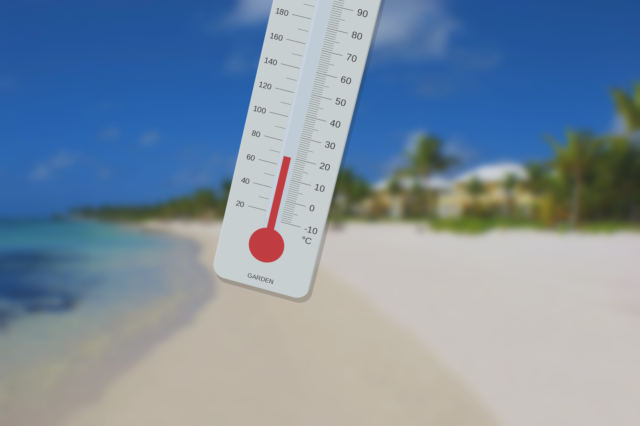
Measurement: 20 °C
